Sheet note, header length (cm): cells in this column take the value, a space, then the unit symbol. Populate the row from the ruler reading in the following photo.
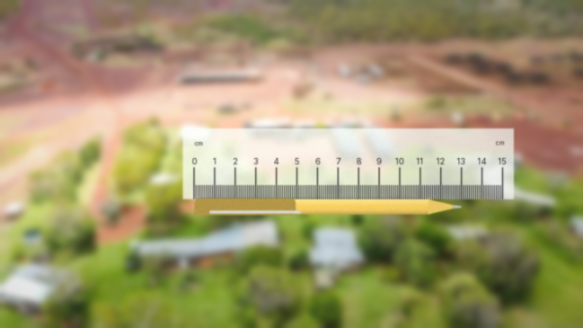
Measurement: 13 cm
